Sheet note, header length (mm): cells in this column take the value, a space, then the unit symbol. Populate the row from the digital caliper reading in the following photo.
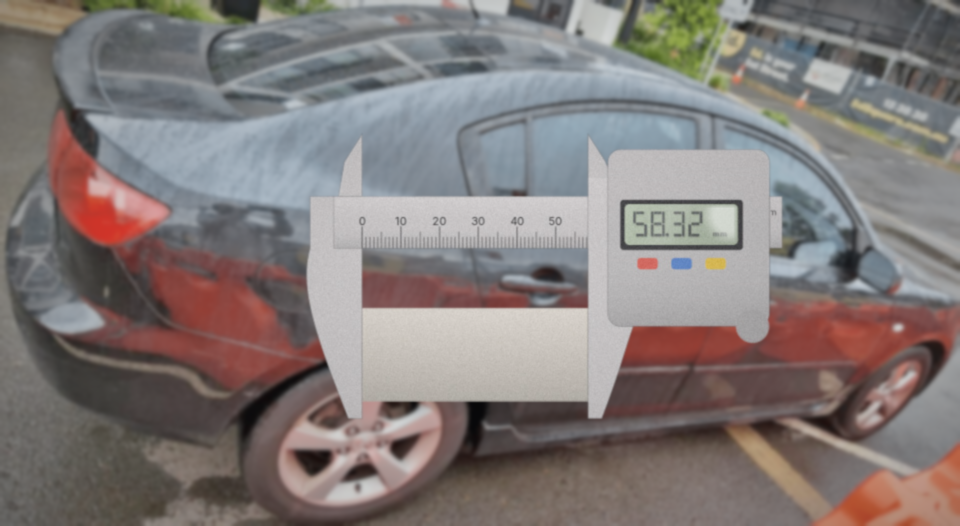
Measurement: 58.32 mm
